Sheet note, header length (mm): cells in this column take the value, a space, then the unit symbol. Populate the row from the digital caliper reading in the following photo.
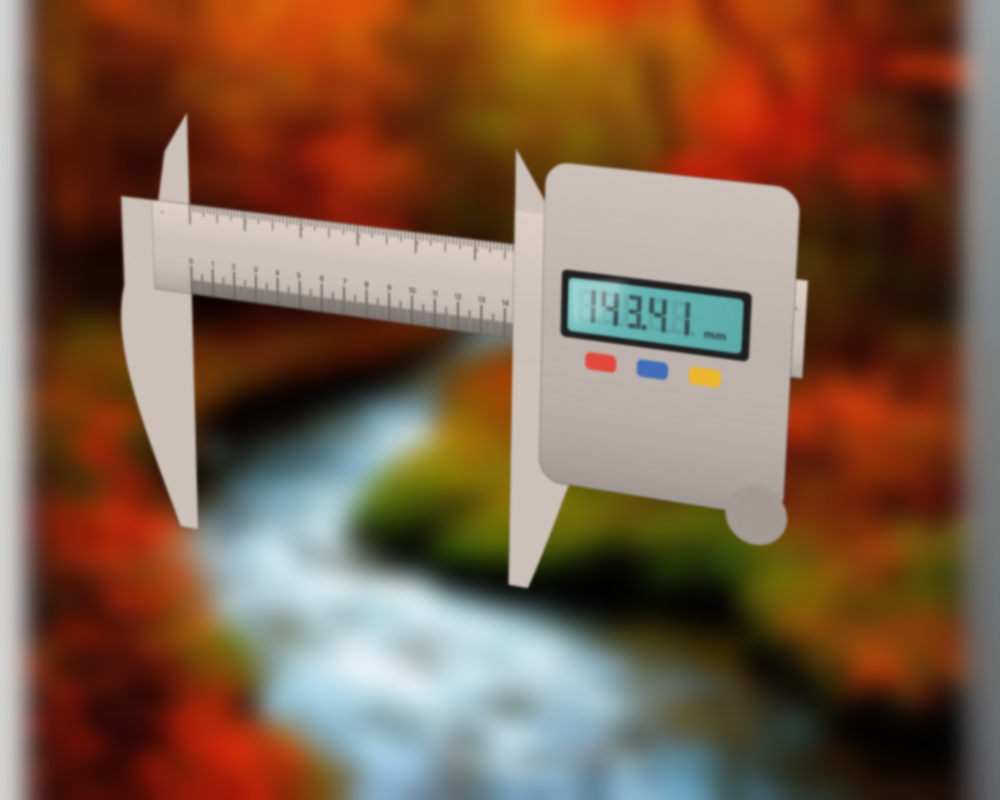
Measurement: 143.41 mm
